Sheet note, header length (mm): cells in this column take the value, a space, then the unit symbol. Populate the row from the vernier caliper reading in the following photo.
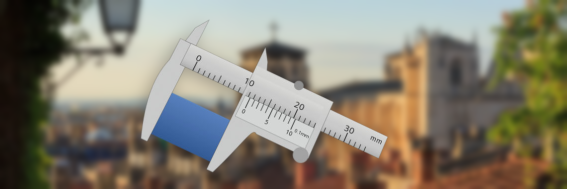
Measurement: 11.4 mm
